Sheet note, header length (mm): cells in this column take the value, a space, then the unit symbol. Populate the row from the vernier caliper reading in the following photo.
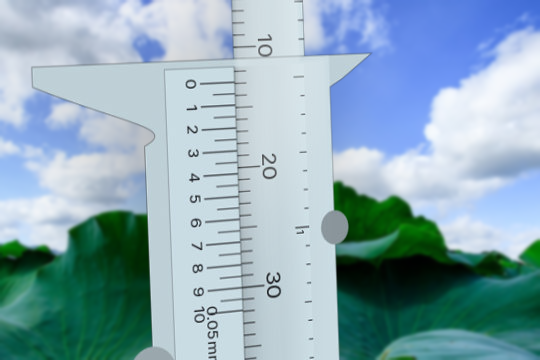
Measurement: 12.9 mm
